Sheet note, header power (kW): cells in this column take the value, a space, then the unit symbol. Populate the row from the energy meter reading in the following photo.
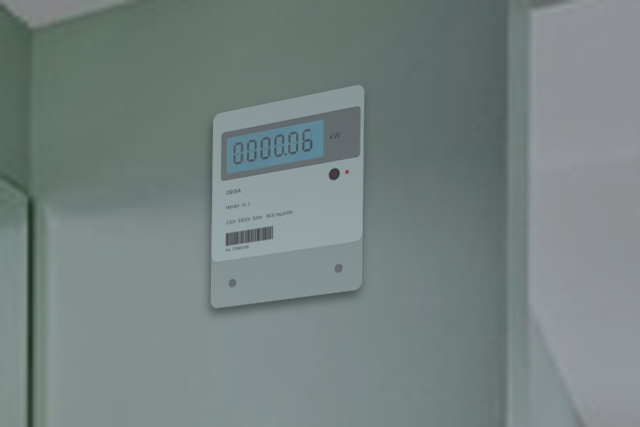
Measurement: 0.06 kW
